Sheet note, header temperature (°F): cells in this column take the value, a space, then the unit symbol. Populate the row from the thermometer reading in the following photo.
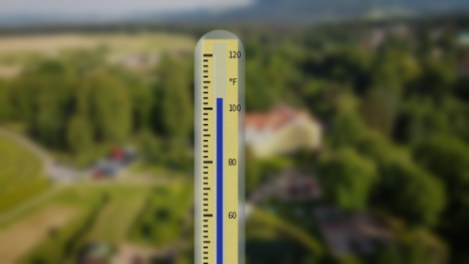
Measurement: 104 °F
